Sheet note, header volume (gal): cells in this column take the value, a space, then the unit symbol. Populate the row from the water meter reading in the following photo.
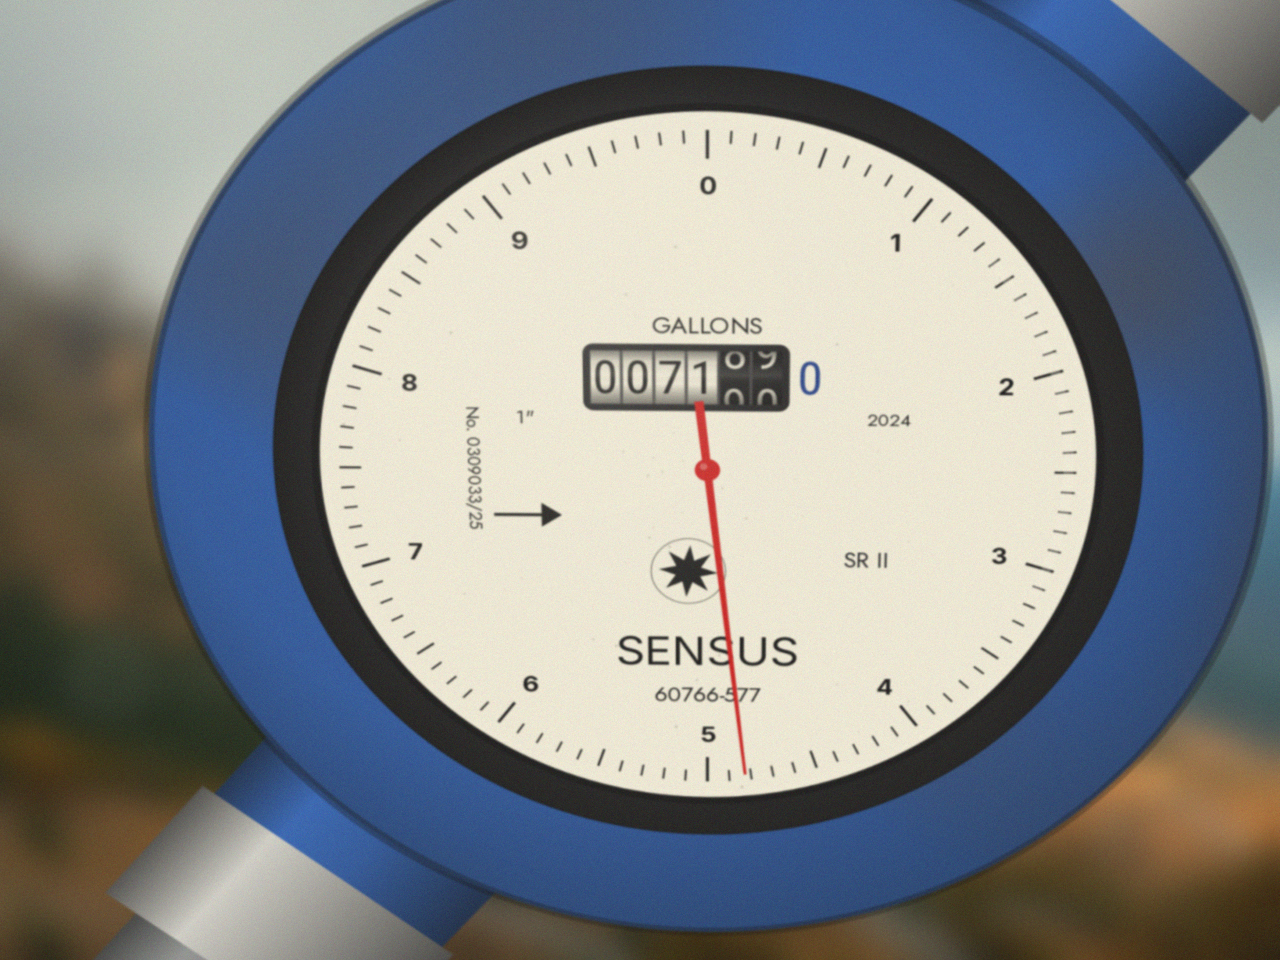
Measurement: 71894.8 gal
